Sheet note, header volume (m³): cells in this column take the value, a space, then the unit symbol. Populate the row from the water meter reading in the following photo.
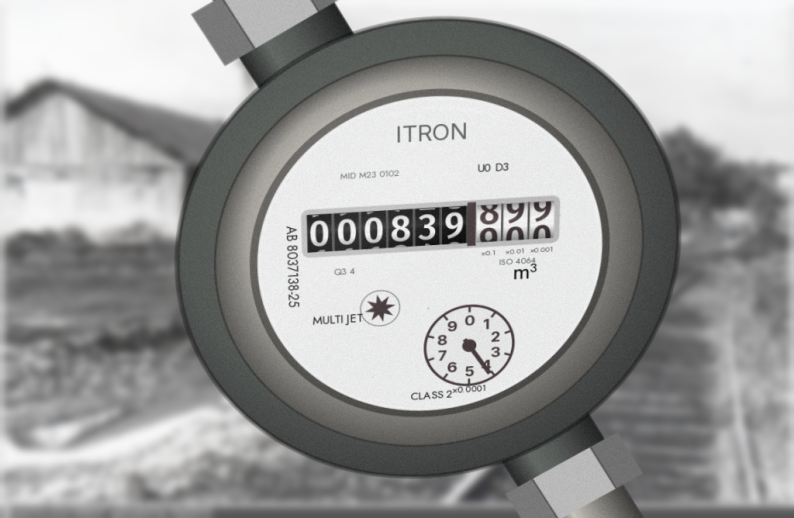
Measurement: 839.8994 m³
